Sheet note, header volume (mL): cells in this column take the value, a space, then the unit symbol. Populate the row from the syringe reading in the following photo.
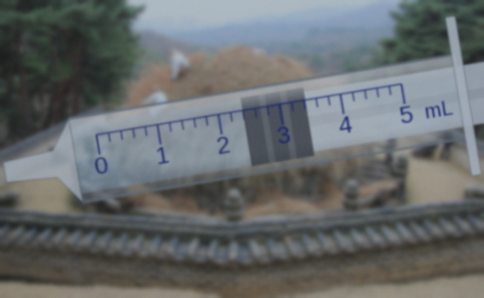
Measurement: 2.4 mL
